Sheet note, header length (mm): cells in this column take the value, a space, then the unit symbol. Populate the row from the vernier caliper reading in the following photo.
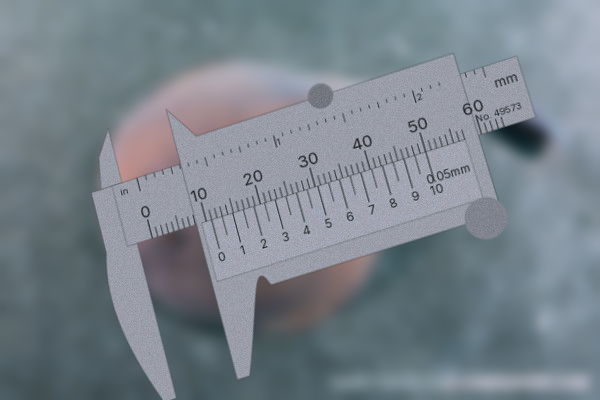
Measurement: 11.0 mm
